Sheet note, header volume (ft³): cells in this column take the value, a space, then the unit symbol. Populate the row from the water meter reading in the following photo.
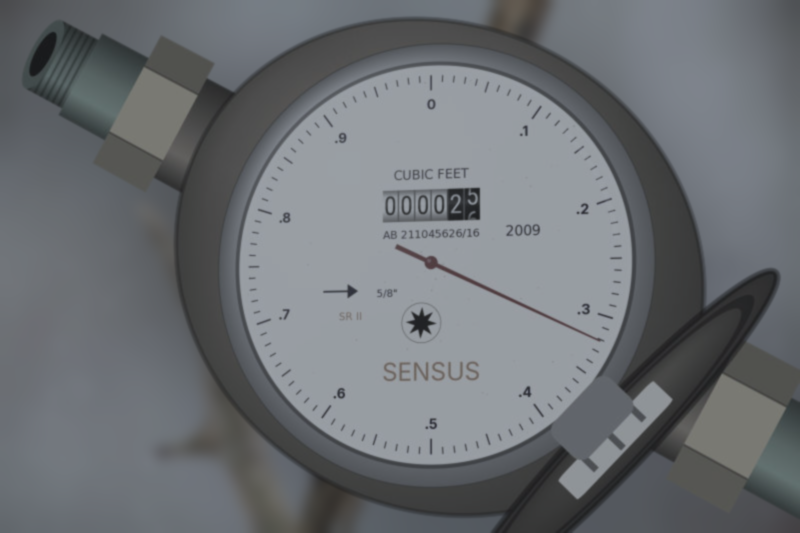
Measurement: 25.32 ft³
